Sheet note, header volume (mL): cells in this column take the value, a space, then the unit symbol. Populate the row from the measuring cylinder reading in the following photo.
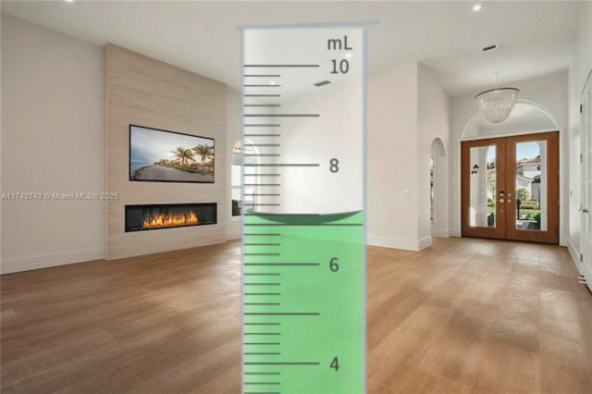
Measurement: 6.8 mL
